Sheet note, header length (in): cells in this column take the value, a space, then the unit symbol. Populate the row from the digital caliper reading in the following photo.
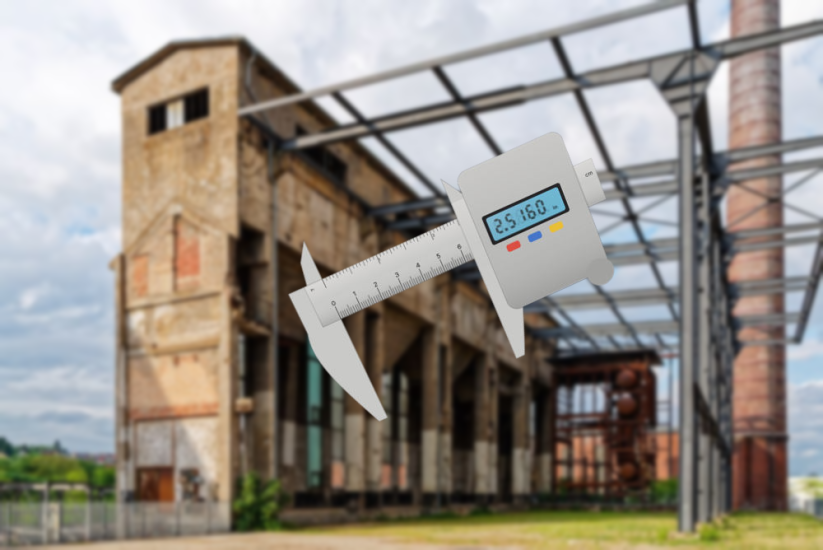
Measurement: 2.5160 in
